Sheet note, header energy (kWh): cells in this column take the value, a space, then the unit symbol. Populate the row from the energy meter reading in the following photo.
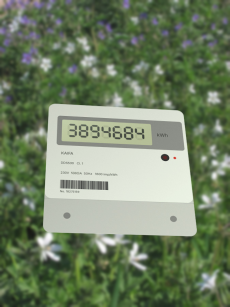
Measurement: 3894684 kWh
